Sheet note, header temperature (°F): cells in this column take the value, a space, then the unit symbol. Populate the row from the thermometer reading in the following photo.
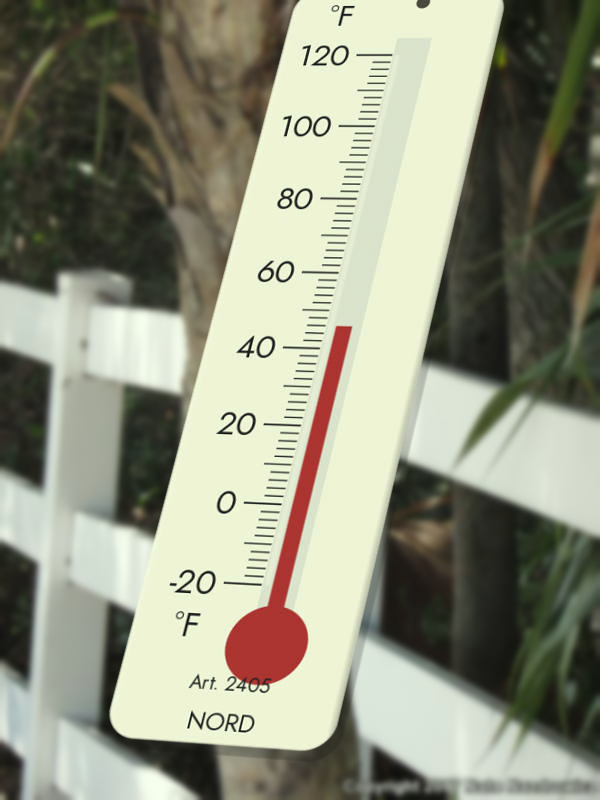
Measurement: 46 °F
